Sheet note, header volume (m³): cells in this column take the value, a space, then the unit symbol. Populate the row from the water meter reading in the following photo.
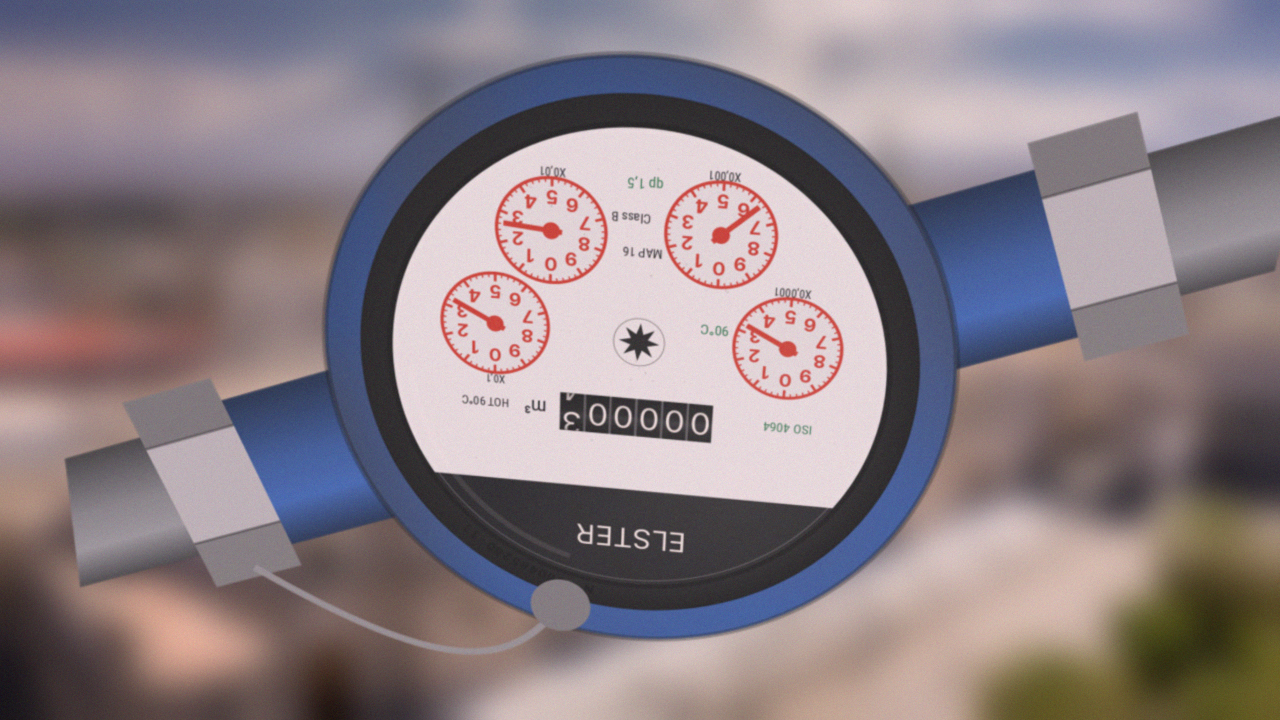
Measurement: 3.3263 m³
